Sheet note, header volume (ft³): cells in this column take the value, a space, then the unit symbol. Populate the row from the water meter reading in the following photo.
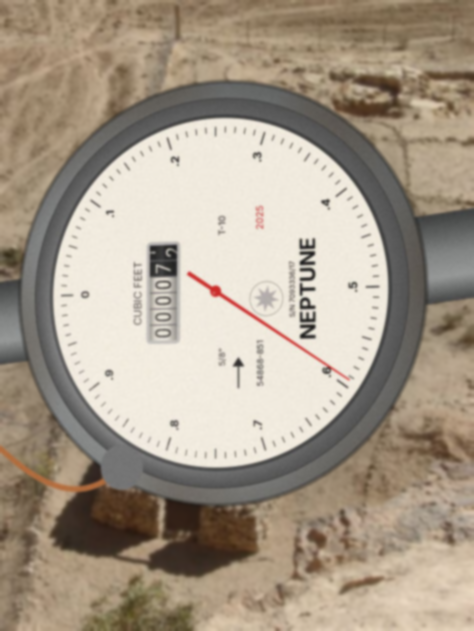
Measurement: 71.59 ft³
